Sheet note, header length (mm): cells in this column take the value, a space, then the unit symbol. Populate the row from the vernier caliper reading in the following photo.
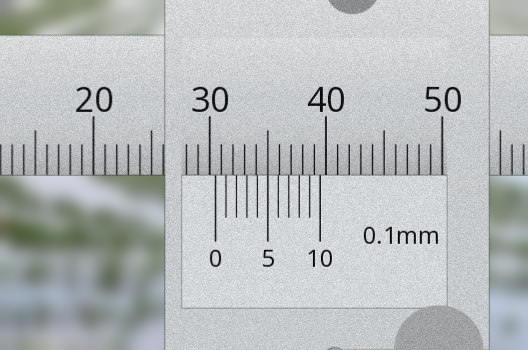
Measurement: 30.5 mm
